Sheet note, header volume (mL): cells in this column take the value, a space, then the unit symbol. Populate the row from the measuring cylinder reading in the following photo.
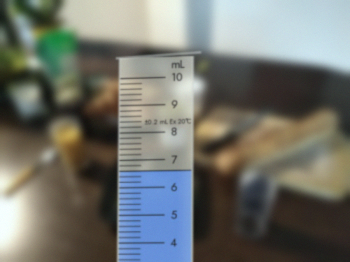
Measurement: 6.6 mL
